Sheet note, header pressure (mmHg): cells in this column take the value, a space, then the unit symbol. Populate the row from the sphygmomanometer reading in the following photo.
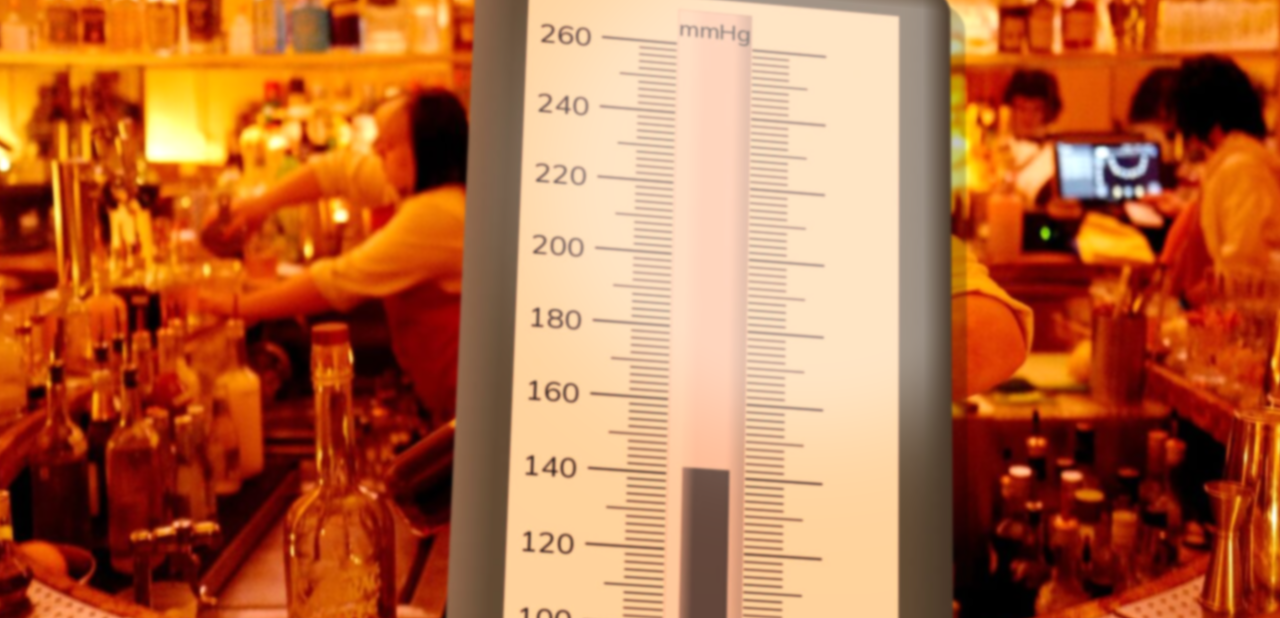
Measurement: 142 mmHg
